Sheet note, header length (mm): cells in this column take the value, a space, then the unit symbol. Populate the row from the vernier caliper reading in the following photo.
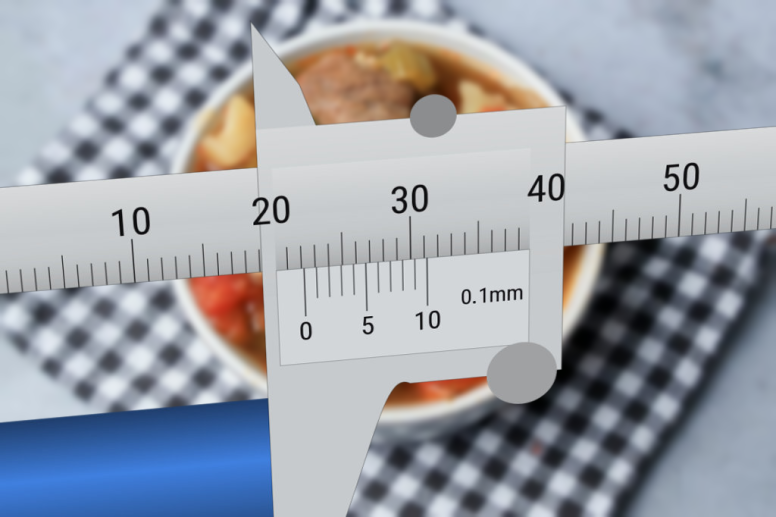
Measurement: 22.2 mm
